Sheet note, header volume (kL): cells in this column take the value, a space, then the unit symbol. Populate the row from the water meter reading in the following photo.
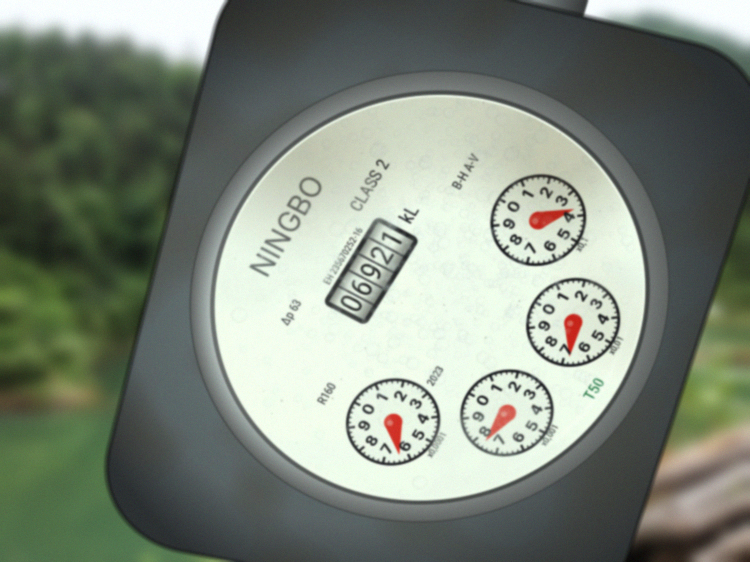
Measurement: 6921.3676 kL
